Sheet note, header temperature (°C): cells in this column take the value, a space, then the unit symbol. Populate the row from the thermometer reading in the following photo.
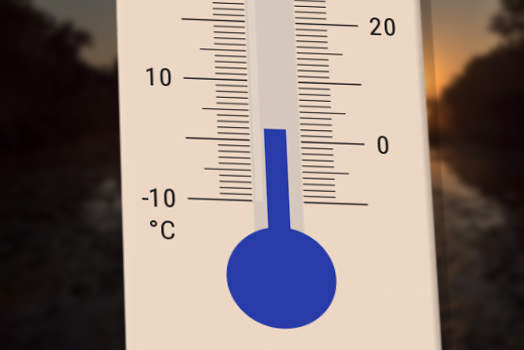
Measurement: 2 °C
